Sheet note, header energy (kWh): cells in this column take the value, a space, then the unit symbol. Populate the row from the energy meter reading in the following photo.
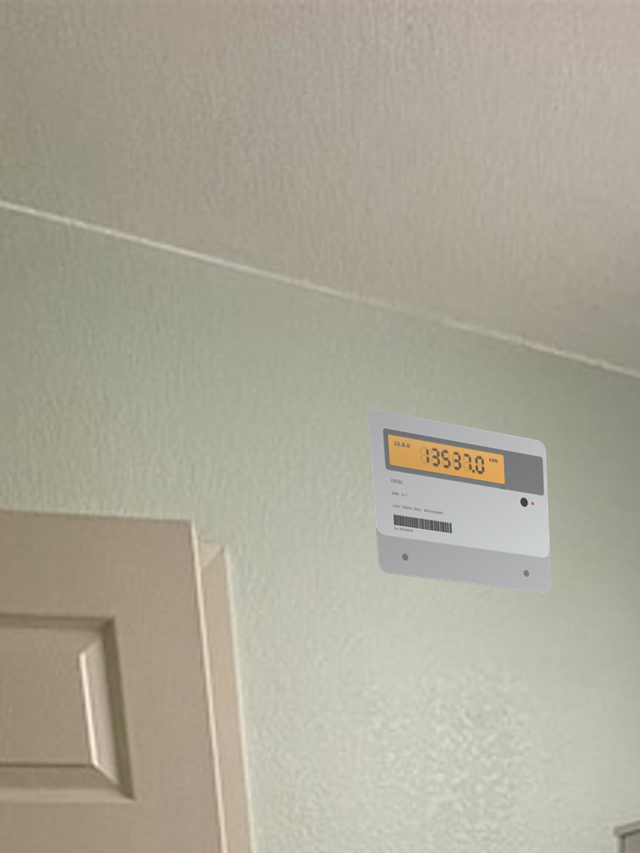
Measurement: 13537.0 kWh
